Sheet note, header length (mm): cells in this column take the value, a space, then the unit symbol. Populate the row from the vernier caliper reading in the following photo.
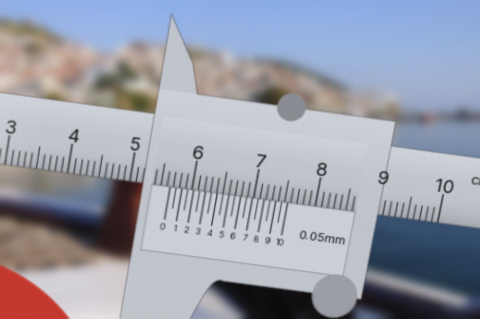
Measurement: 56.5 mm
